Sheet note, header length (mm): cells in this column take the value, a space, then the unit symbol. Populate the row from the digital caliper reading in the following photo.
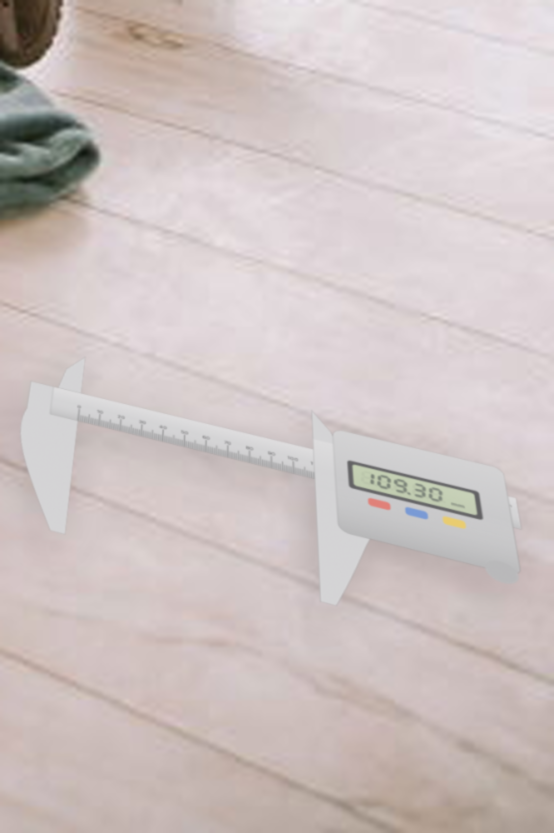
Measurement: 109.30 mm
